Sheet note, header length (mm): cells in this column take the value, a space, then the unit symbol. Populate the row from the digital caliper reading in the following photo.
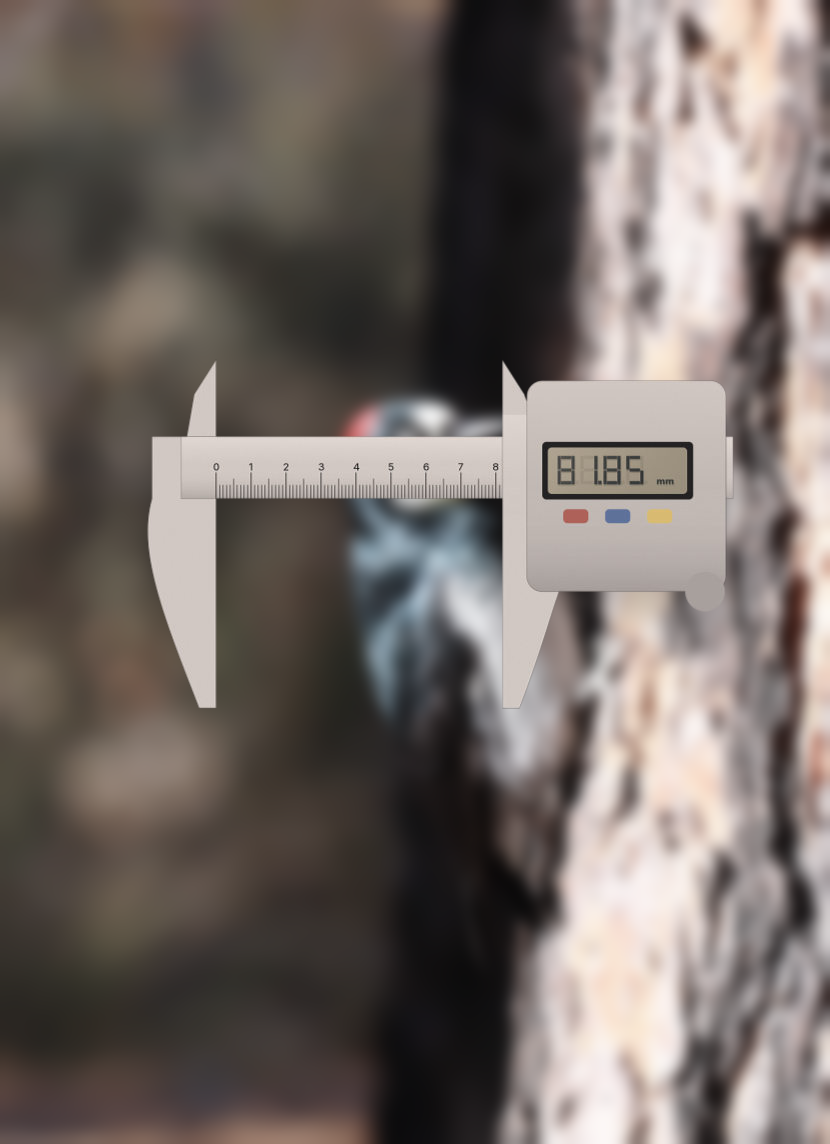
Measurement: 81.85 mm
